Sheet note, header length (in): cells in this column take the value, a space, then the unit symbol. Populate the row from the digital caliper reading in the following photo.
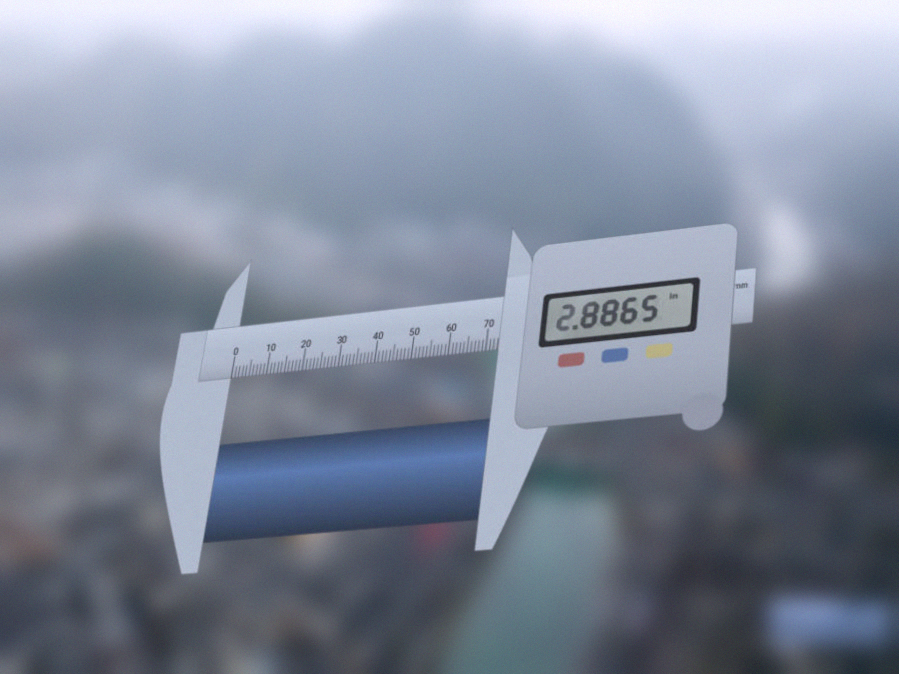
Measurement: 2.8865 in
